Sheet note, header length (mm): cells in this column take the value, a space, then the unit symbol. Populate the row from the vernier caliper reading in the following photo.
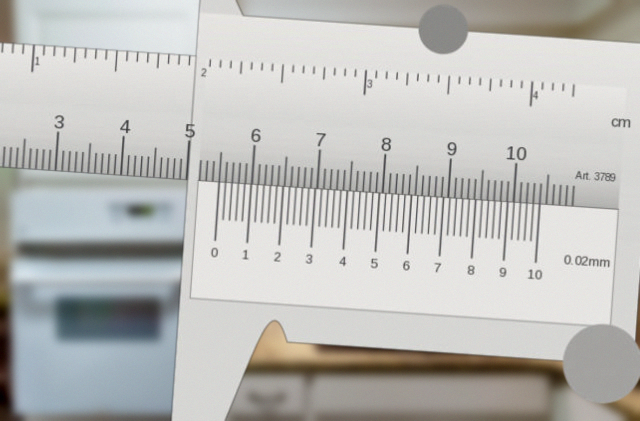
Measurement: 55.0 mm
